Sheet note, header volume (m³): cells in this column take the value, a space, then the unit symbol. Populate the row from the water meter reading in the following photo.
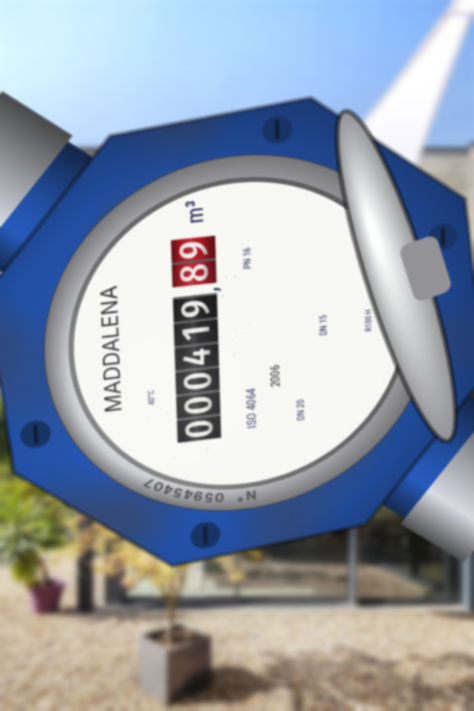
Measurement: 419.89 m³
